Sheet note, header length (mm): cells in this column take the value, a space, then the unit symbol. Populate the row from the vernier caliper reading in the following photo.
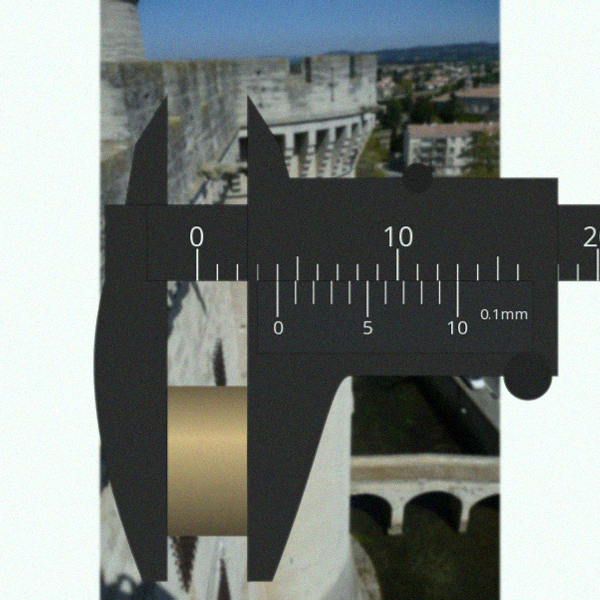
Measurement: 4.0 mm
